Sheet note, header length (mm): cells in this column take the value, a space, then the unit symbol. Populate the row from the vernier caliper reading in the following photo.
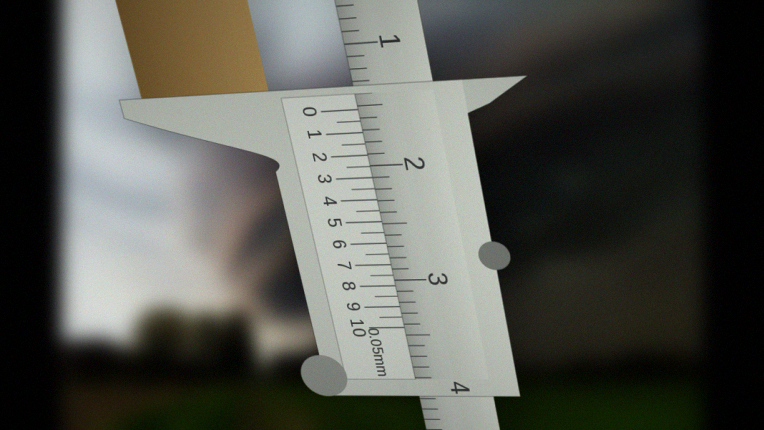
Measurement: 15.3 mm
